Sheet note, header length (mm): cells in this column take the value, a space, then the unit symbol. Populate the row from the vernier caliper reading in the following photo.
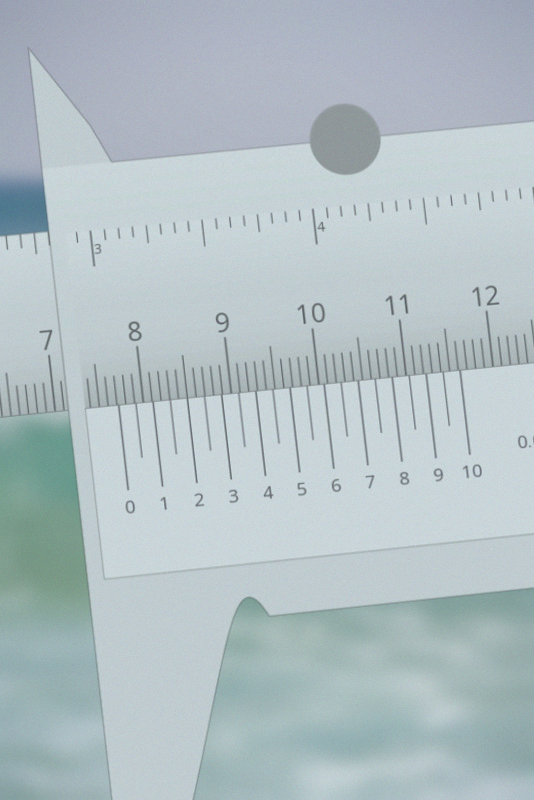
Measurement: 77.2 mm
